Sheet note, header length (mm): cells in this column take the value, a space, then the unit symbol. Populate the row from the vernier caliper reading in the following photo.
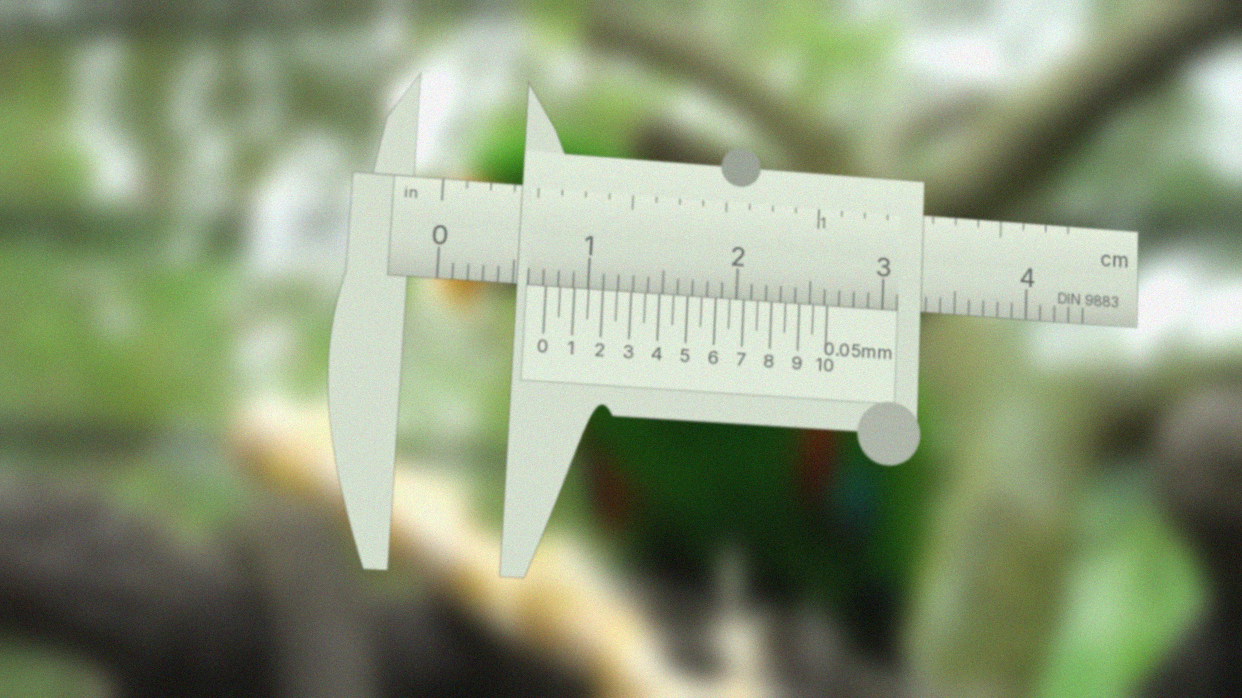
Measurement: 7.2 mm
